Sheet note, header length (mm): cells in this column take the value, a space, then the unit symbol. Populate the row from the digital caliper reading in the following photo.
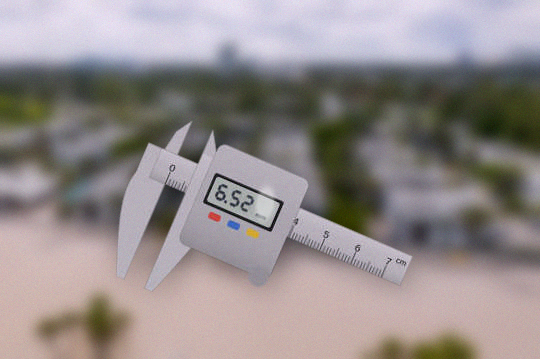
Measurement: 6.52 mm
